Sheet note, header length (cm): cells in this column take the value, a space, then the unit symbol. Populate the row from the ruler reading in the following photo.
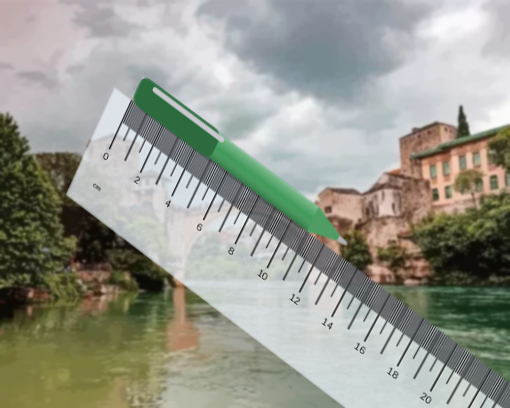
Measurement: 13 cm
